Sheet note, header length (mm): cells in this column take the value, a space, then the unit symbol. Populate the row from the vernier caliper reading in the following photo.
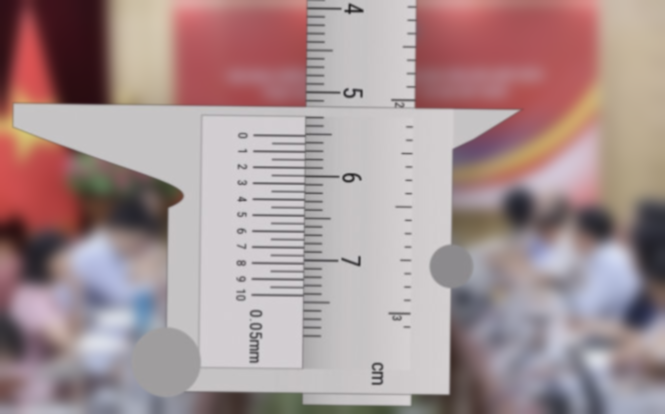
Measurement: 55.2 mm
